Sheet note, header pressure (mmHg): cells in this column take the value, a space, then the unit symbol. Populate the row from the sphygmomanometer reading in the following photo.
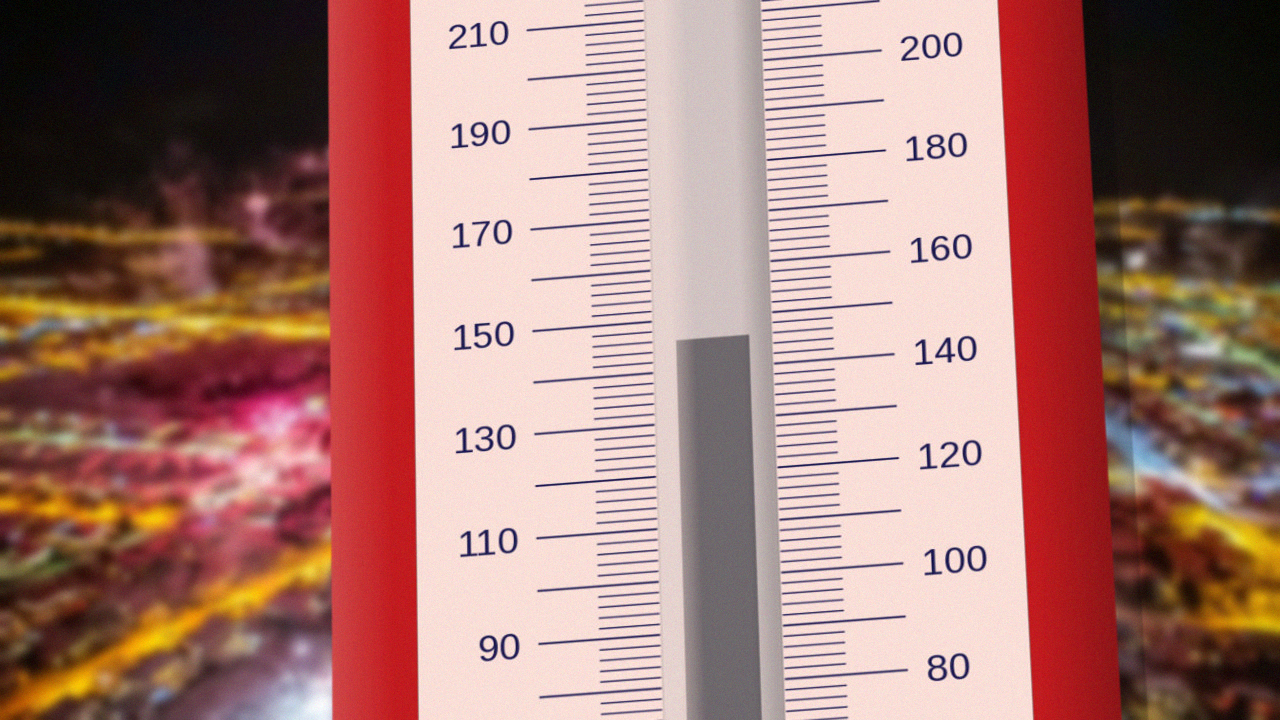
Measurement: 146 mmHg
